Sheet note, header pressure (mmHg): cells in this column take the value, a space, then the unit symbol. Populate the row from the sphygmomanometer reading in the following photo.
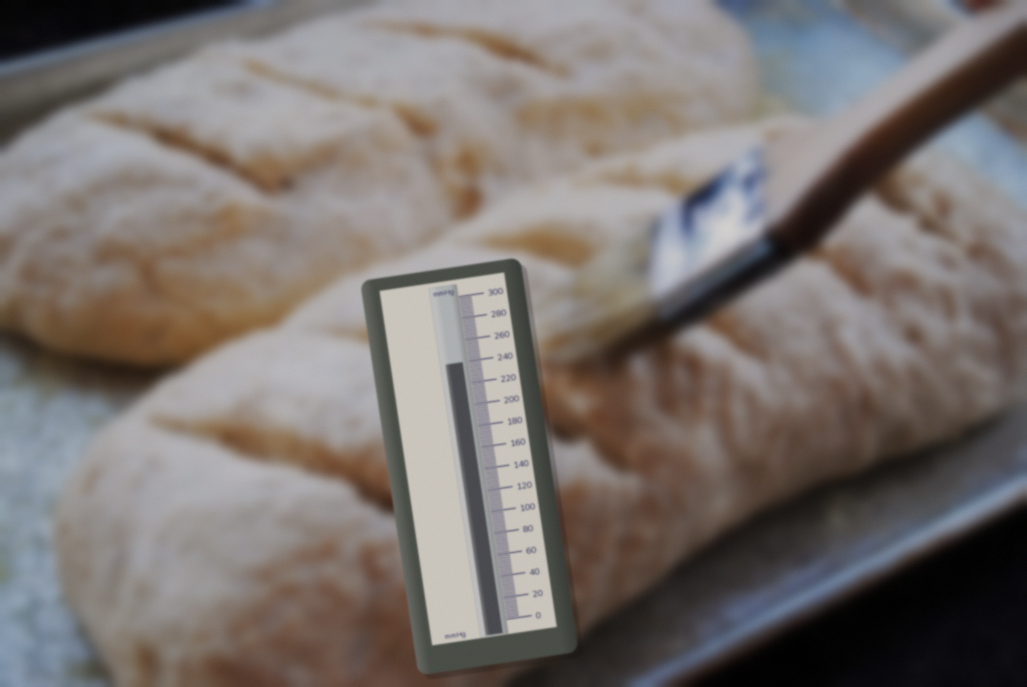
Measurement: 240 mmHg
